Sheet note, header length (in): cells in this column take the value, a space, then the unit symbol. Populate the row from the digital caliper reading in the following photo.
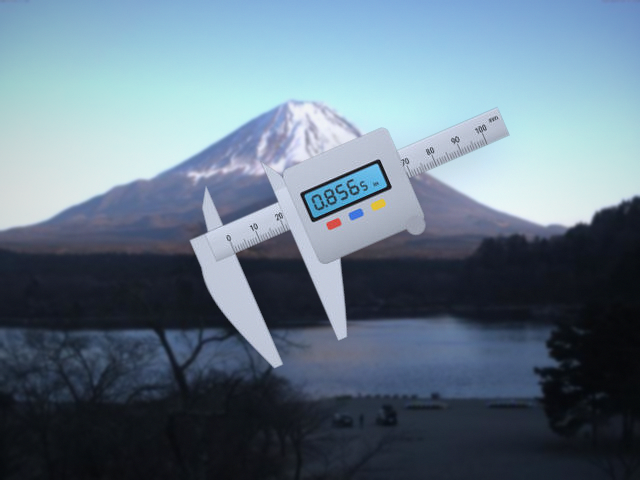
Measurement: 0.8565 in
